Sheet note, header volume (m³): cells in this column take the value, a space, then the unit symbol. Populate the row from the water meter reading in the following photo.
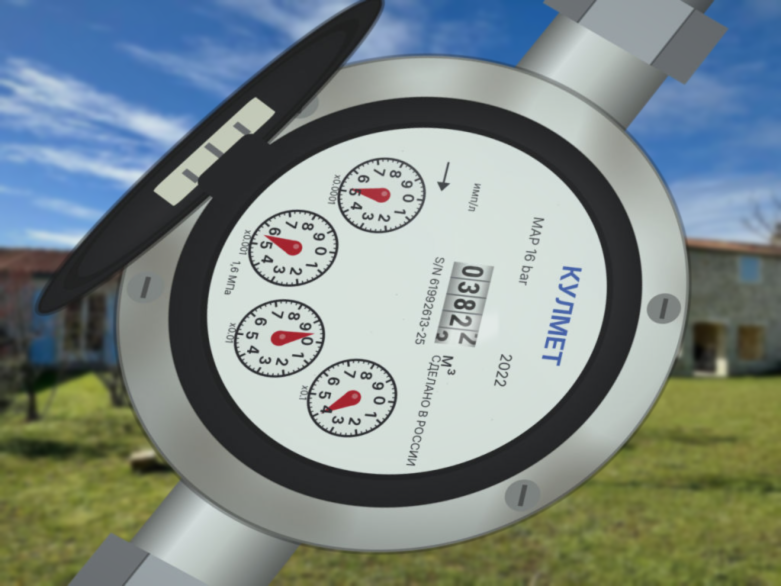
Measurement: 3822.3955 m³
